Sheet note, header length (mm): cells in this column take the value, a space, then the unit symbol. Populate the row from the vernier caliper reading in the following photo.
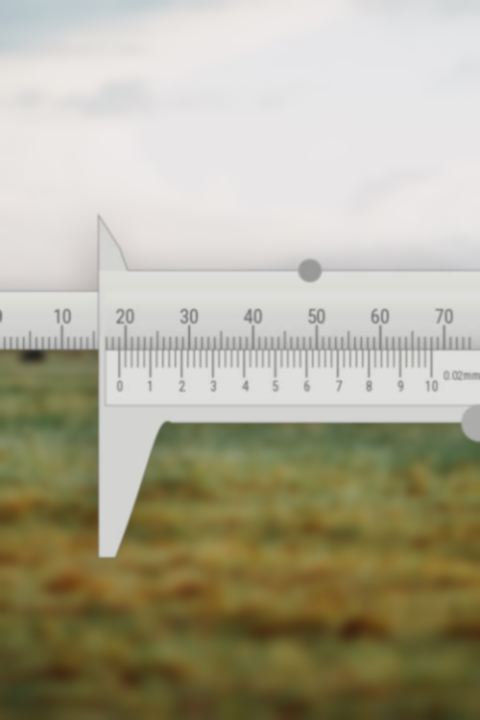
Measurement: 19.0 mm
